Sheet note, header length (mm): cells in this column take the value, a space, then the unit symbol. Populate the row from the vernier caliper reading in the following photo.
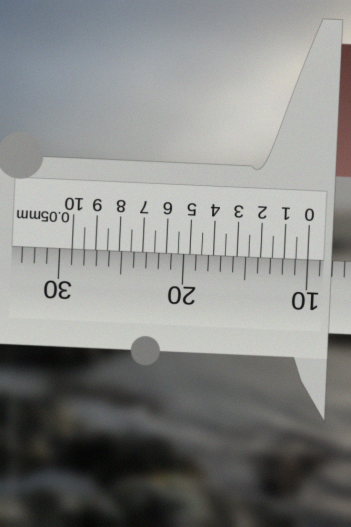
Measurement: 10.0 mm
